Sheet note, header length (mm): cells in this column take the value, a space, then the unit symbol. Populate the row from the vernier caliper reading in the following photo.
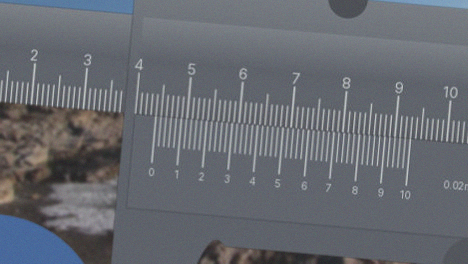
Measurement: 44.0 mm
